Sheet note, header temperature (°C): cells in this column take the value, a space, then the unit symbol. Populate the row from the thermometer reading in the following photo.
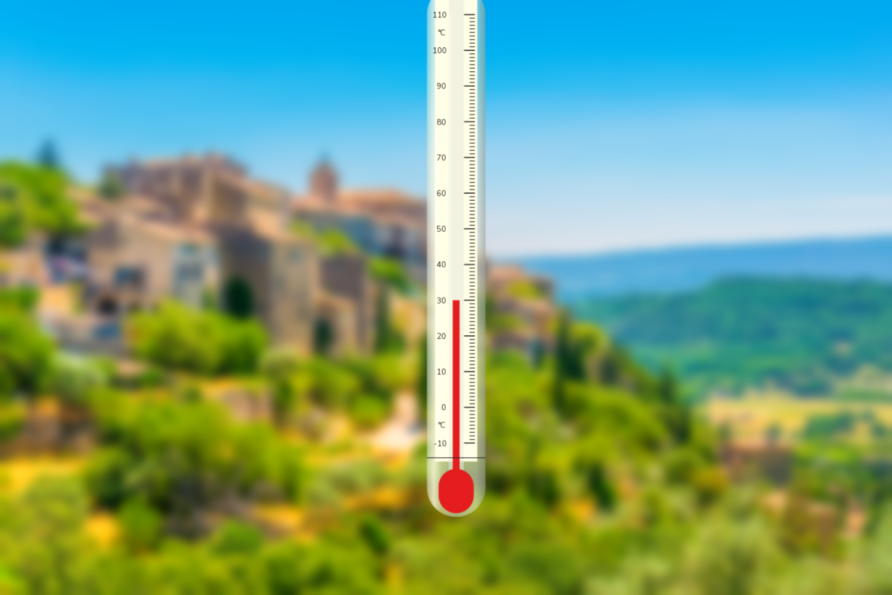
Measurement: 30 °C
